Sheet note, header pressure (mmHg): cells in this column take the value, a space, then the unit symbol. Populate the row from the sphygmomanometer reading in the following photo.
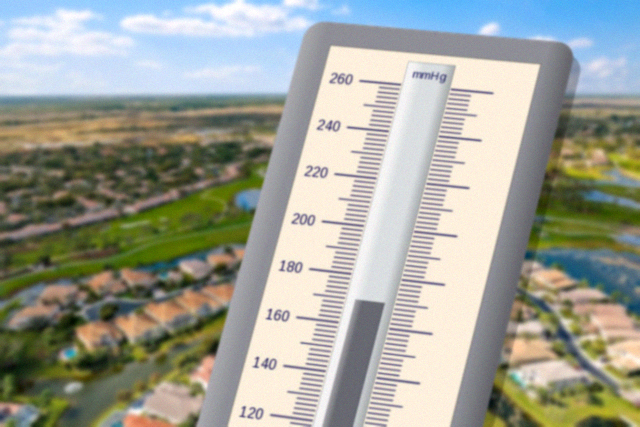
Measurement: 170 mmHg
